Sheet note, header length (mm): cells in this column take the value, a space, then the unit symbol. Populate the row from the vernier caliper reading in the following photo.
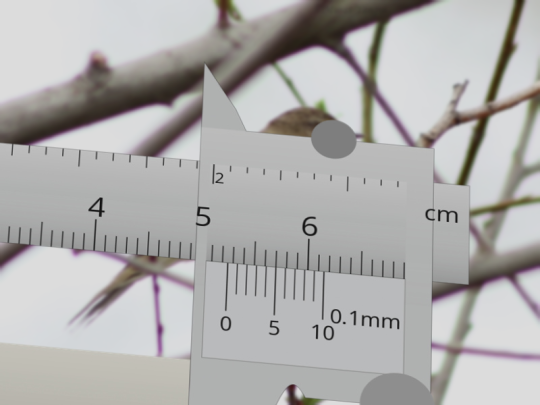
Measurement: 52.5 mm
